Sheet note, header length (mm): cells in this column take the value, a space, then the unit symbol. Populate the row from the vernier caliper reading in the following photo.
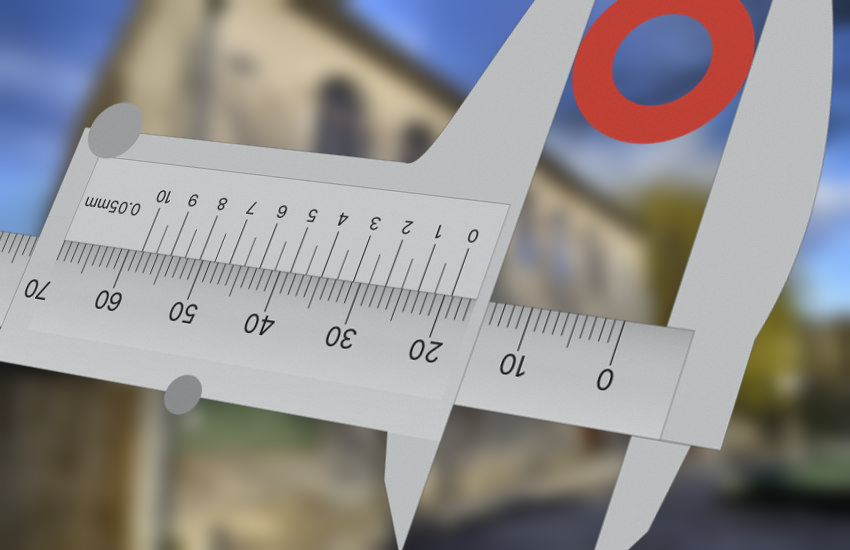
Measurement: 19.2 mm
